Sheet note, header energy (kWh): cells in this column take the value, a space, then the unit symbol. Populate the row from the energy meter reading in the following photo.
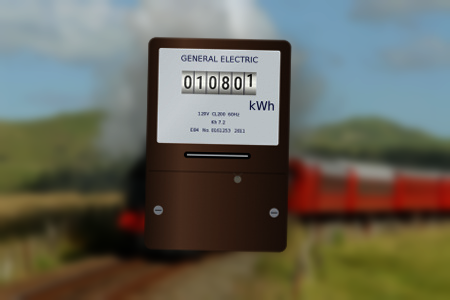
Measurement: 10801 kWh
